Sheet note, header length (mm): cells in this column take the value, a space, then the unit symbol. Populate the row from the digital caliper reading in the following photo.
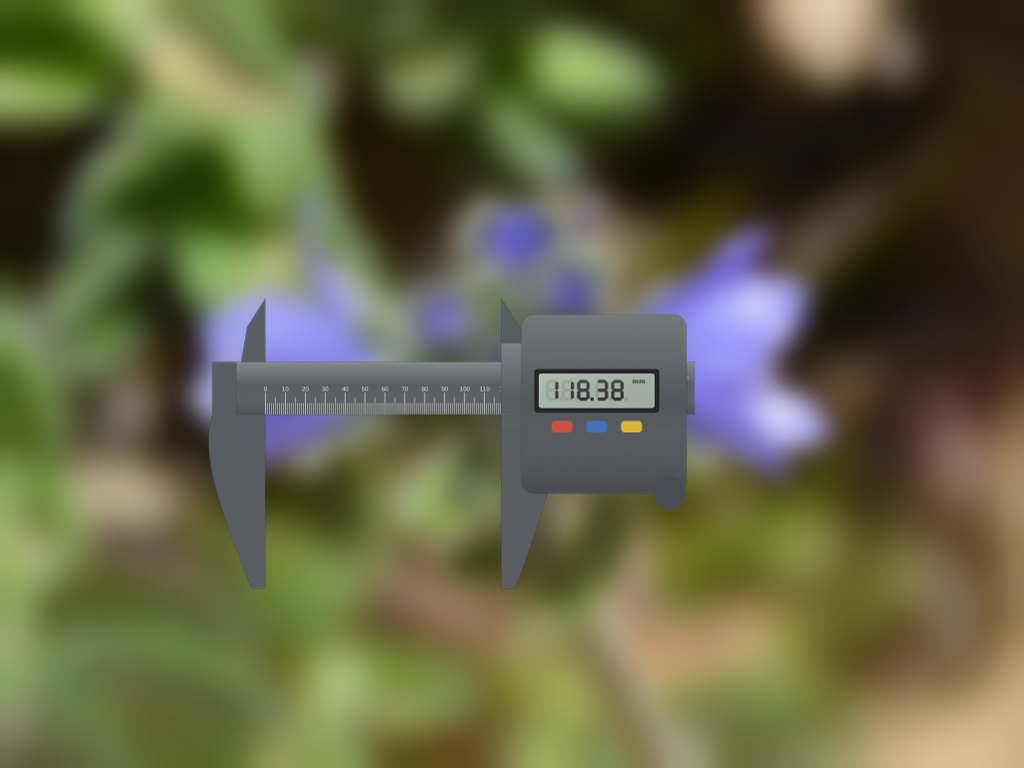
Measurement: 118.38 mm
